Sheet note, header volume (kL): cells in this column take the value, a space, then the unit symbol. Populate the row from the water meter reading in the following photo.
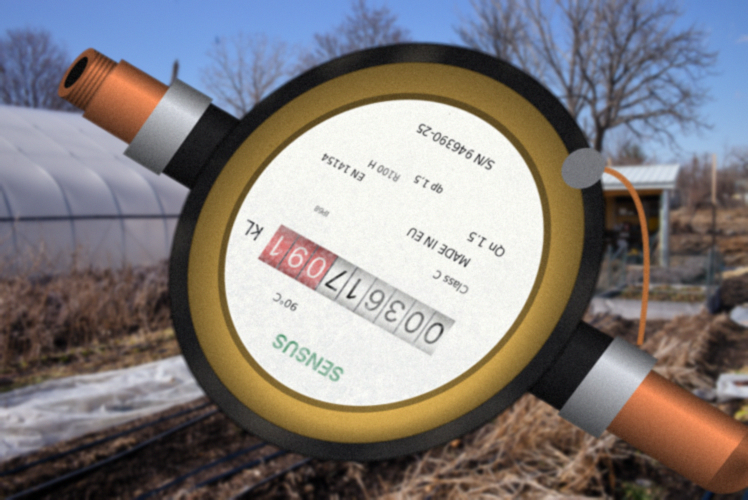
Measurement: 3617.091 kL
